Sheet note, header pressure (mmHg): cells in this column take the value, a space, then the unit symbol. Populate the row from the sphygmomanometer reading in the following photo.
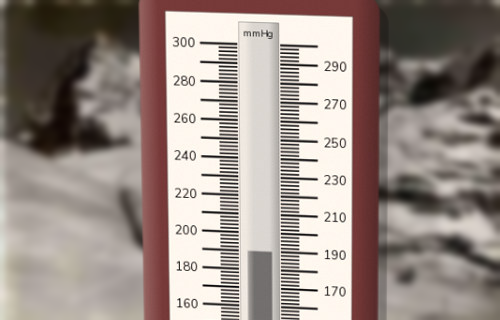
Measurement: 190 mmHg
